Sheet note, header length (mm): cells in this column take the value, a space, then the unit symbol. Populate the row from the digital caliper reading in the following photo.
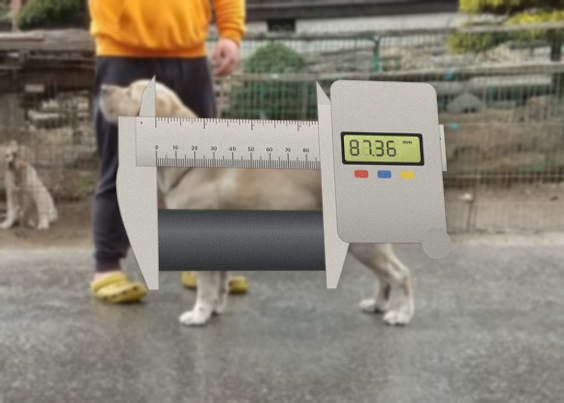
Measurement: 87.36 mm
